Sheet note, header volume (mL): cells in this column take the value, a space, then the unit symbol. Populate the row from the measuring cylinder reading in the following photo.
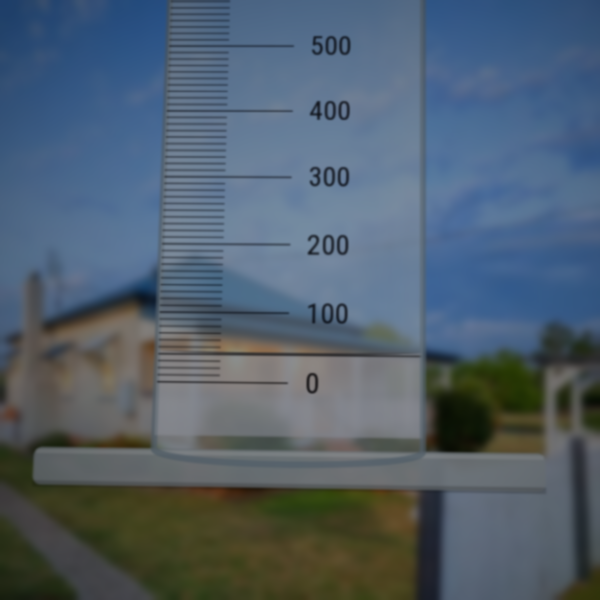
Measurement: 40 mL
